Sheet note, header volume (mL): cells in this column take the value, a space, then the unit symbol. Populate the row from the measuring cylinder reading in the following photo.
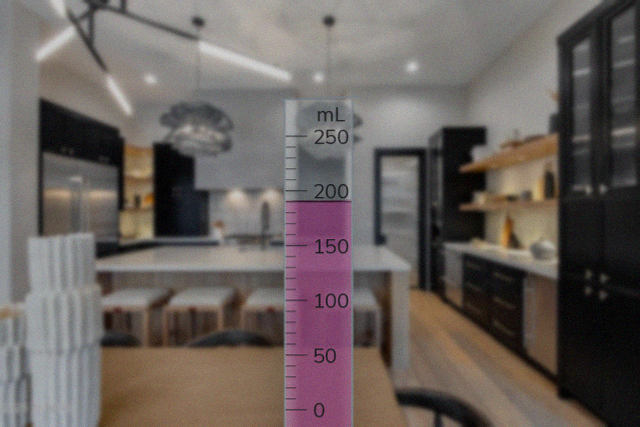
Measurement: 190 mL
